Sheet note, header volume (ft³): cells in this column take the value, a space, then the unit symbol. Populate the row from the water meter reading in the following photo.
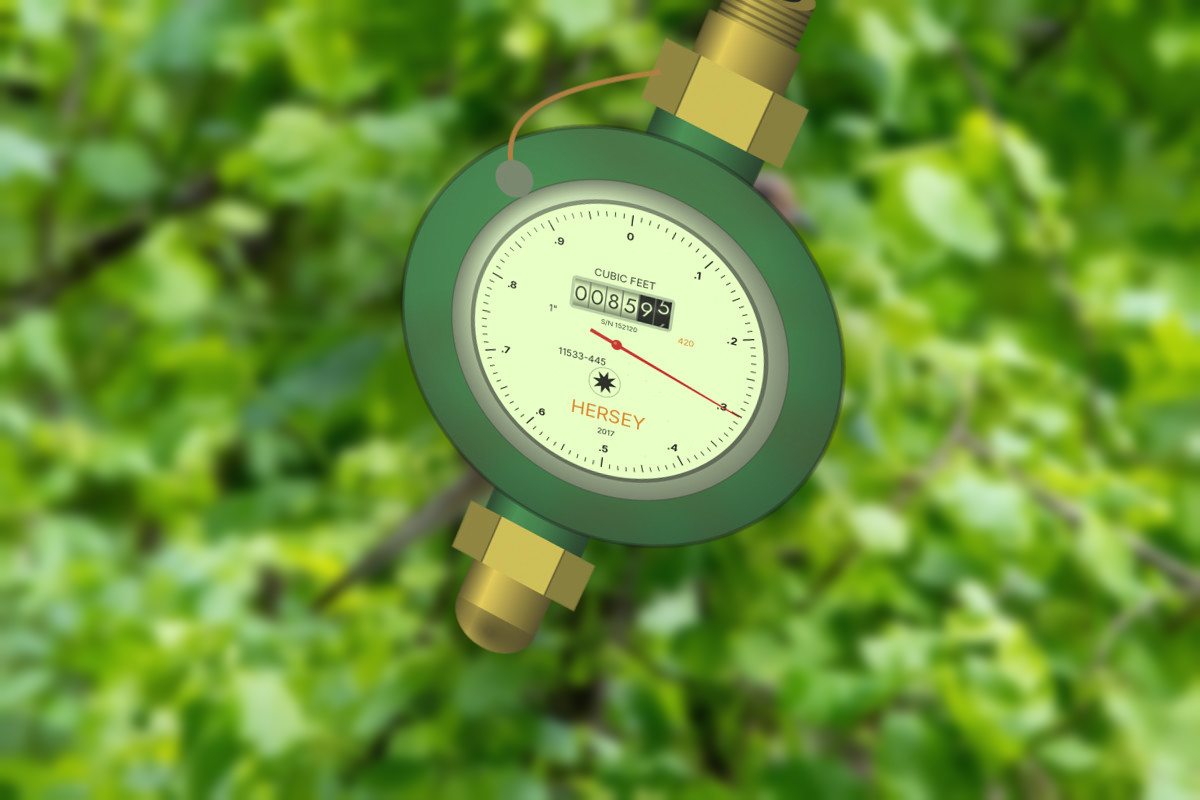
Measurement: 8595.30 ft³
